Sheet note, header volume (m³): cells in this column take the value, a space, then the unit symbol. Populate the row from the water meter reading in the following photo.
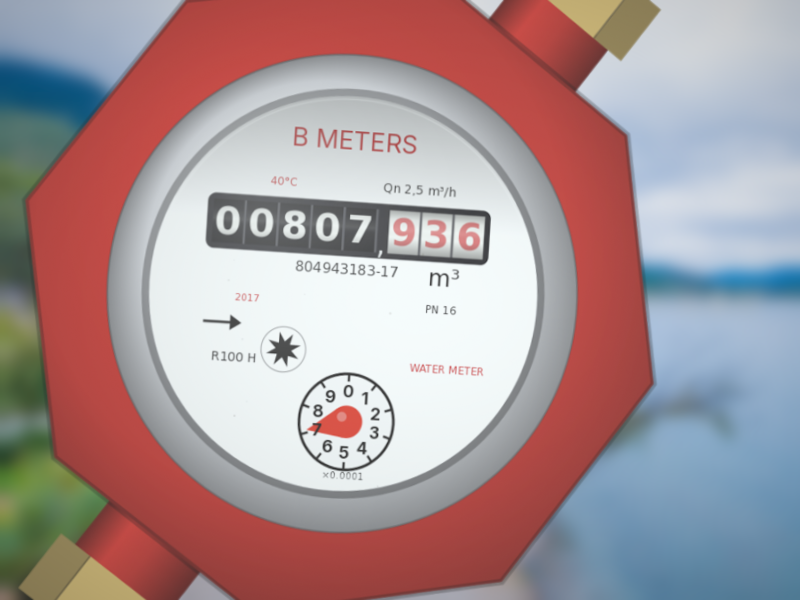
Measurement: 807.9367 m³
